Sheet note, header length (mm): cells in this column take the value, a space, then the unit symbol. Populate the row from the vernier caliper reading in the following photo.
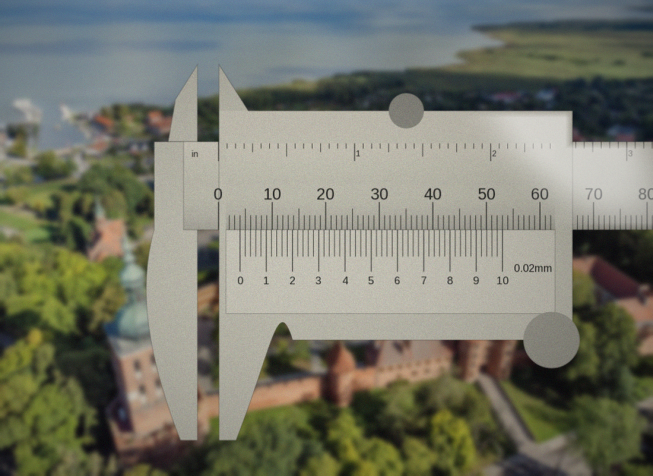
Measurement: 4.0 mm
